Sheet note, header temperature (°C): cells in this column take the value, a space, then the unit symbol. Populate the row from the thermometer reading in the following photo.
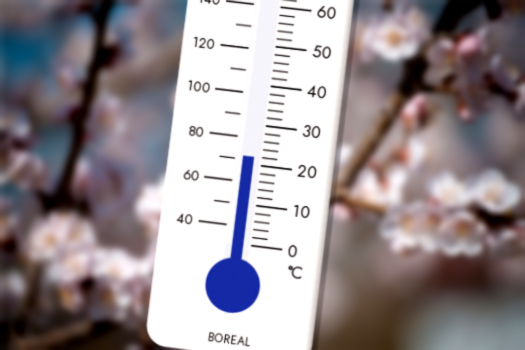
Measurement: 22 °C
